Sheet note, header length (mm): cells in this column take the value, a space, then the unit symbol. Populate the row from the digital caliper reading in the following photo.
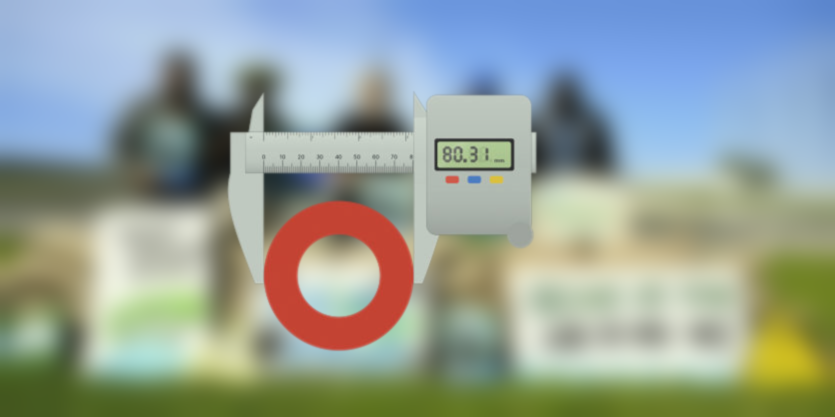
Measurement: 80.31 mm
